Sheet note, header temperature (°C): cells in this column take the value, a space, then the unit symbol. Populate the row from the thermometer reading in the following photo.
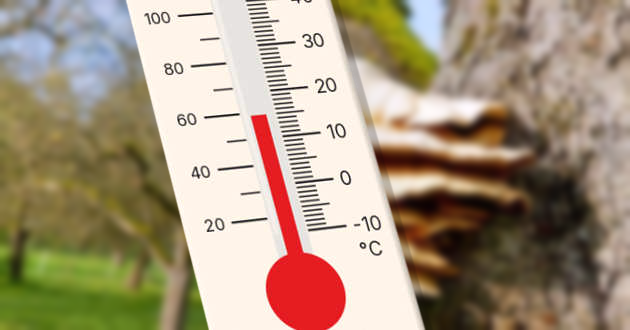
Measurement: 15 °C
